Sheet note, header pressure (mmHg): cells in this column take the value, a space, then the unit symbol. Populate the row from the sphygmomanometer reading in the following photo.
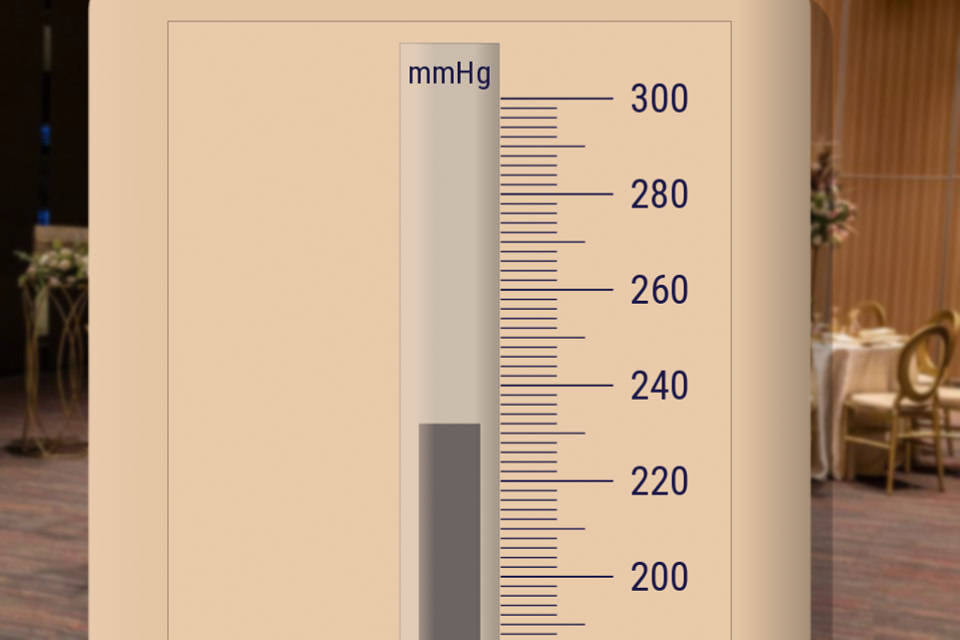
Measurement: 232 mmHg
